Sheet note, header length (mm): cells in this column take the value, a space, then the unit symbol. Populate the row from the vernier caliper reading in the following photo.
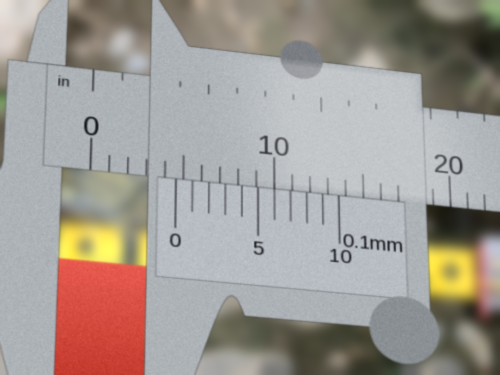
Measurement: 4.6 mm
